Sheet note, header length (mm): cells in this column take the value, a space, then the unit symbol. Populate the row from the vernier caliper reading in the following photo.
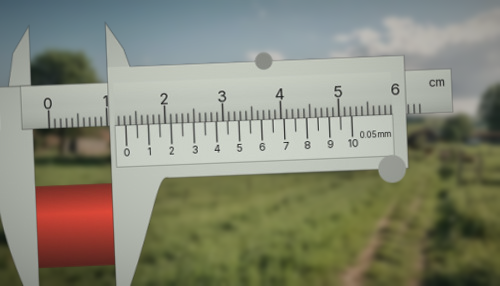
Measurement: 13.2 mm
